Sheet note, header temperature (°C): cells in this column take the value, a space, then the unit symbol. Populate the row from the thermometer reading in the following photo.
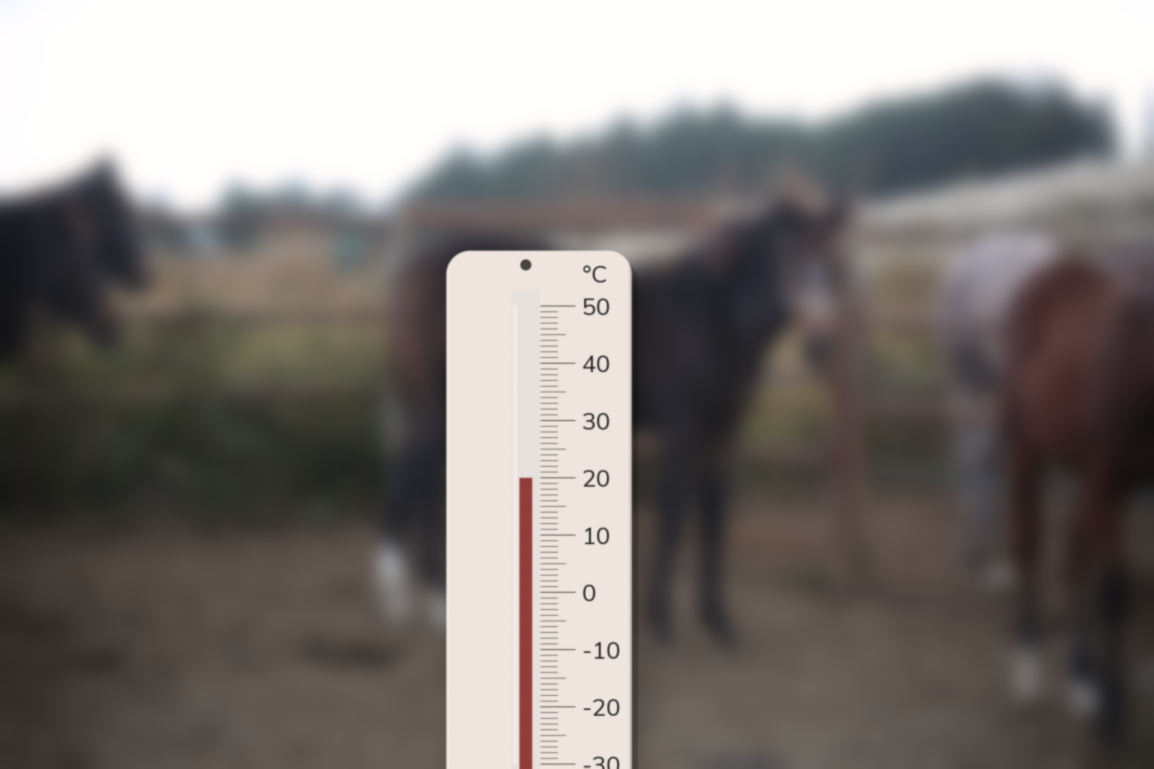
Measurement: 20 °C
